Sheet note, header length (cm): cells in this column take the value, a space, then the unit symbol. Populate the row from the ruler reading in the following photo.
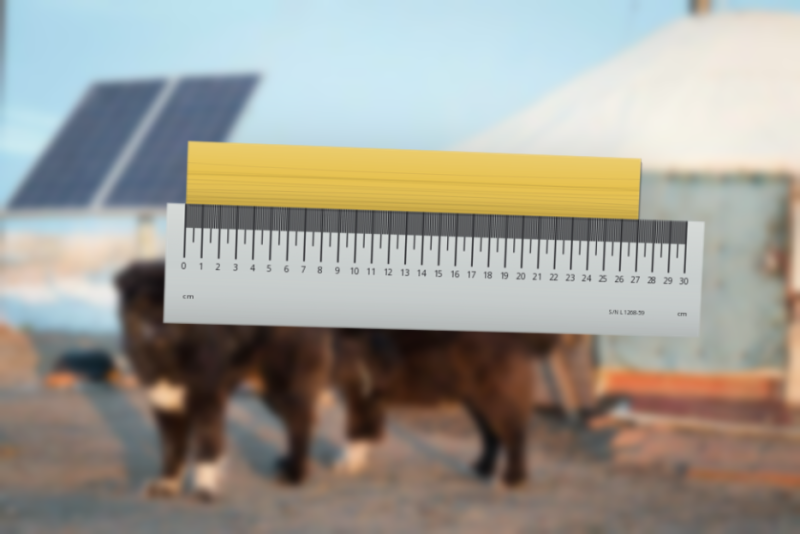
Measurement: 27 cm
